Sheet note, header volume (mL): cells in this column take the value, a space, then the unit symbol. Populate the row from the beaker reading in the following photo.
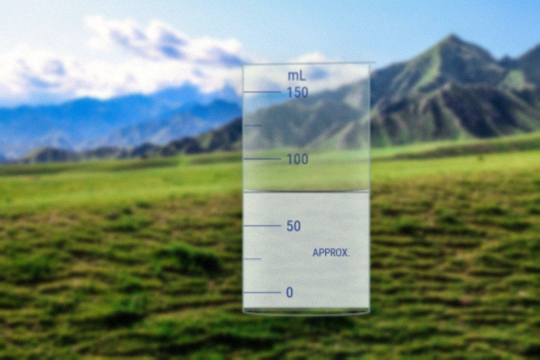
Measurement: 75 mL
